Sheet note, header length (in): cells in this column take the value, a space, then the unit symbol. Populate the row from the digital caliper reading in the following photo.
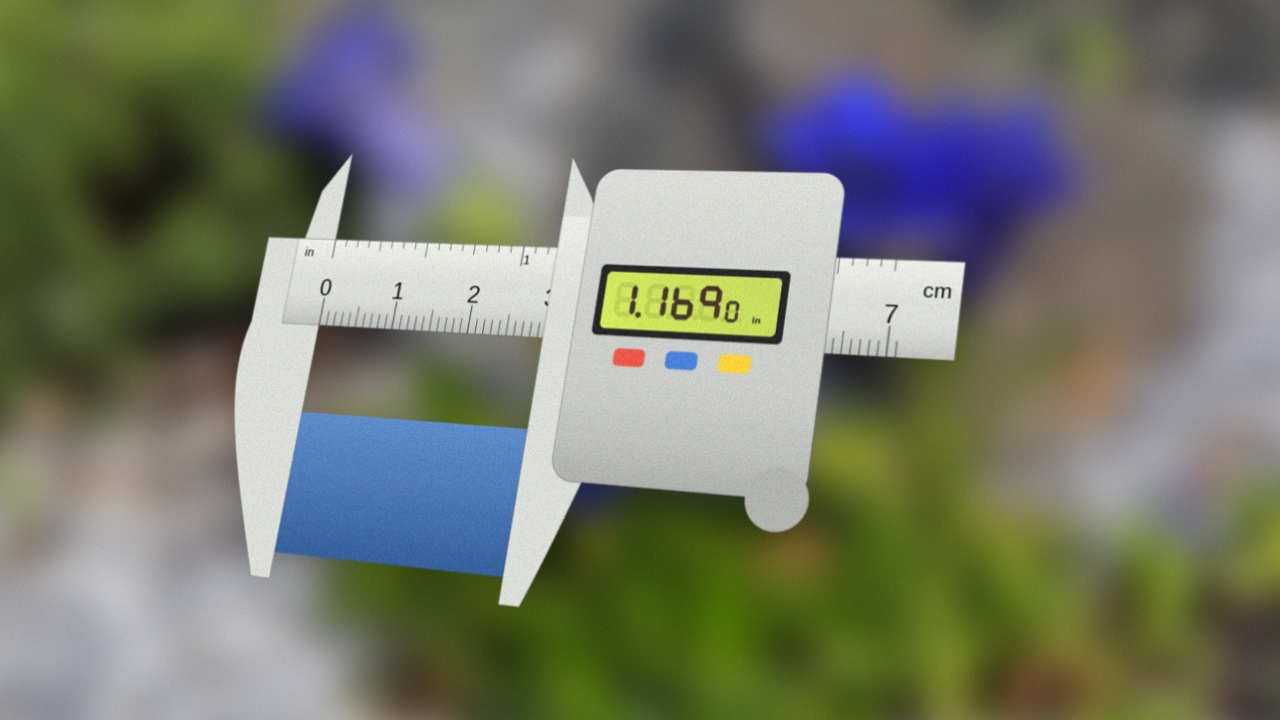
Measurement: 1.1690 in
